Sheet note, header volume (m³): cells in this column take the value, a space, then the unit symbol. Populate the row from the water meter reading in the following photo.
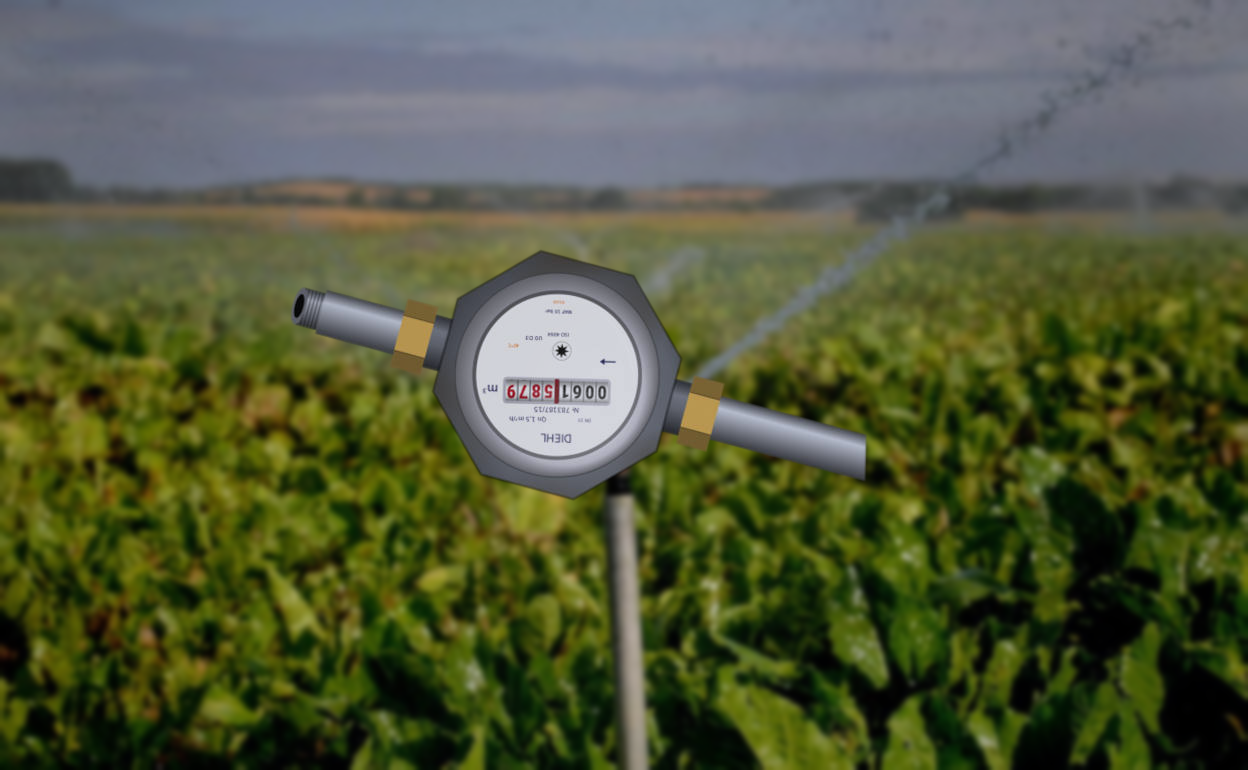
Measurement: 61.5879 m³
